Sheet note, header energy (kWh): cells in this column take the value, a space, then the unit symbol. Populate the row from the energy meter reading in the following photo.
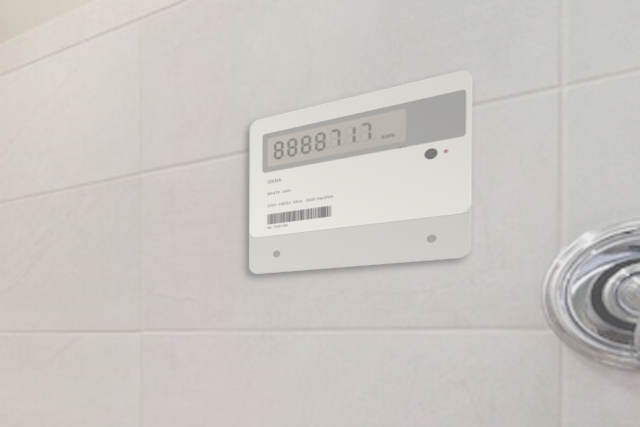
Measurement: 8888717 kWh
